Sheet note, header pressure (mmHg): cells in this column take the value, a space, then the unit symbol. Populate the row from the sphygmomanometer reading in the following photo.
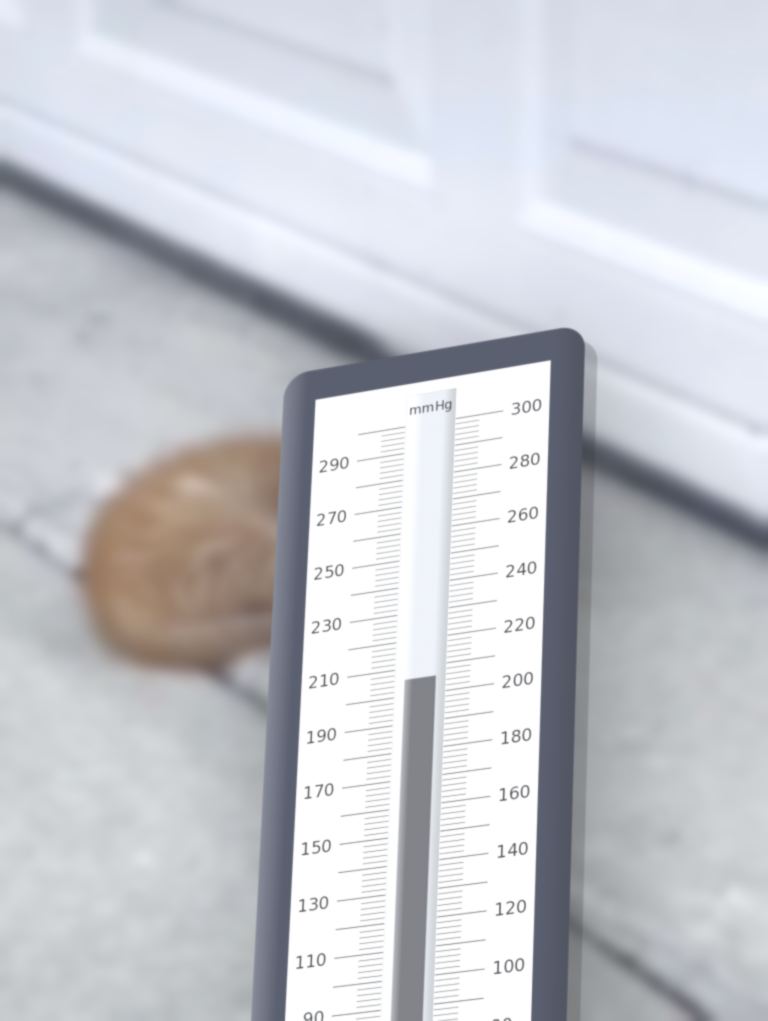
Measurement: 206 mmHg
